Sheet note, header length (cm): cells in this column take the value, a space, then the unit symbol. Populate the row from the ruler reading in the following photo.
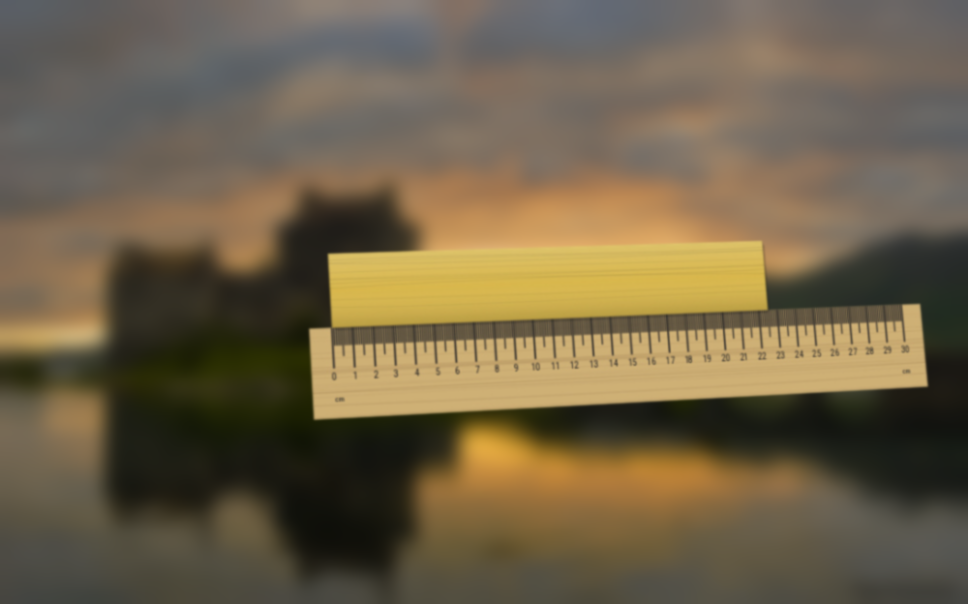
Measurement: 22.5 cm
